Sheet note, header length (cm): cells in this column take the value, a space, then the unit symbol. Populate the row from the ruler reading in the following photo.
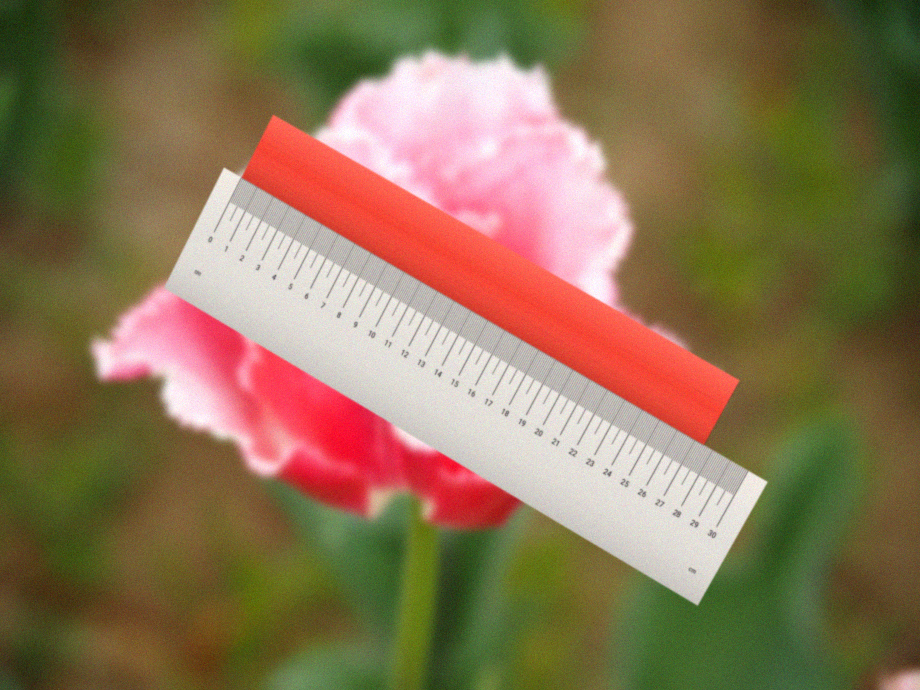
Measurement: 27.5 cm
